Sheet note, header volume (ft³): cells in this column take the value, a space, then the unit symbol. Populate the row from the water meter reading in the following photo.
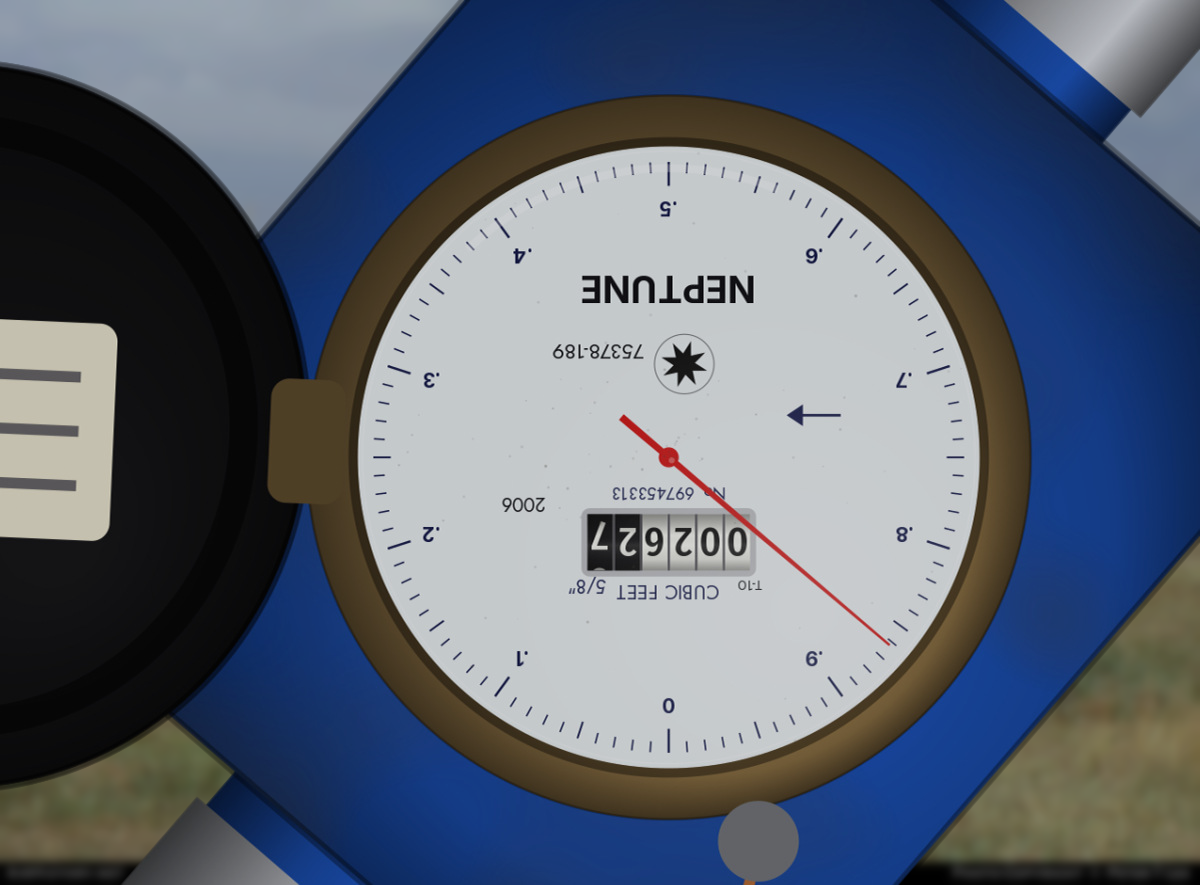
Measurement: 2626.86 ft³
